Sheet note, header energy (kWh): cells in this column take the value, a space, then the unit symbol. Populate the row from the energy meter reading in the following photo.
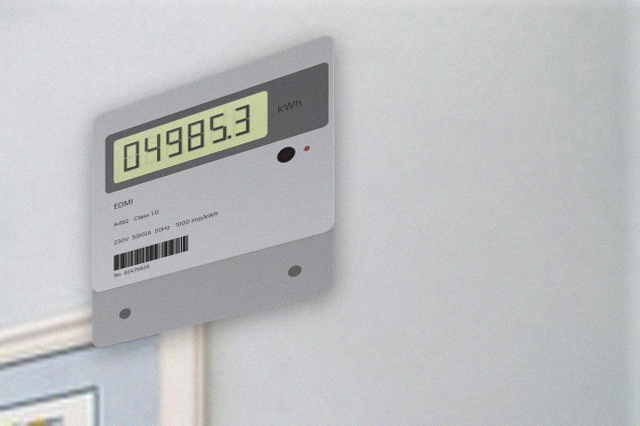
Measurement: 4985.3 kWh
